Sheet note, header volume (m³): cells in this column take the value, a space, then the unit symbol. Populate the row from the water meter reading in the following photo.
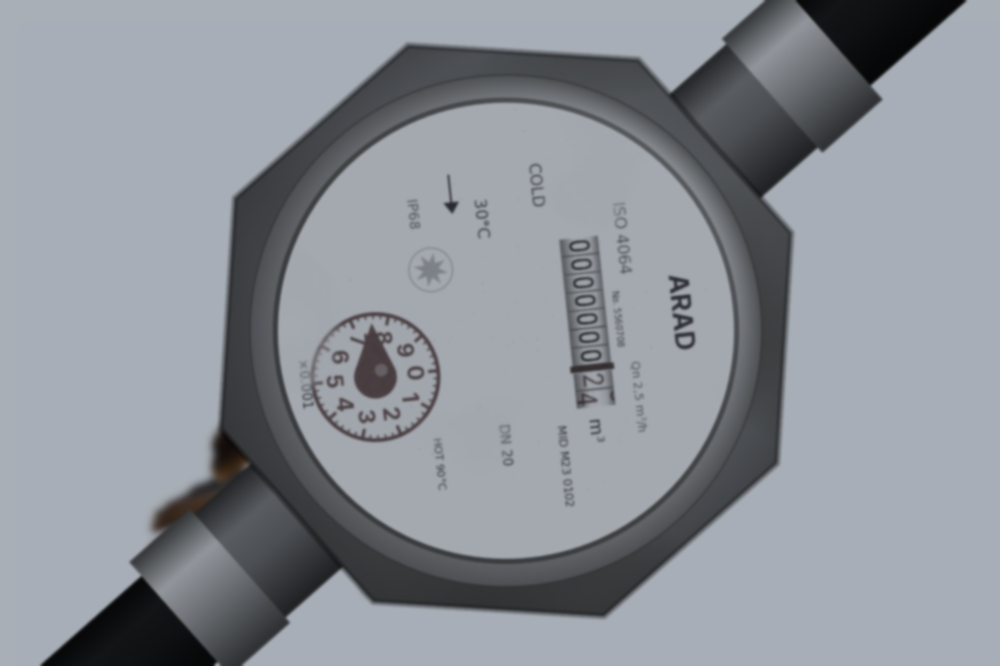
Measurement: 0.237 m³
